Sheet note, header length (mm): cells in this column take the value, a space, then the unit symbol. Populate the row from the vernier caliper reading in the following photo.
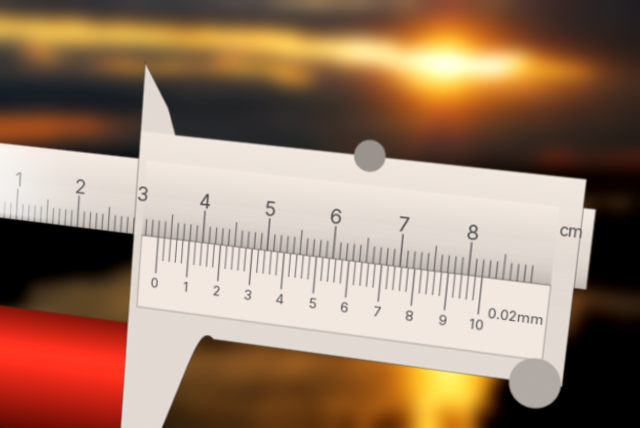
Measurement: 33.0 mm
